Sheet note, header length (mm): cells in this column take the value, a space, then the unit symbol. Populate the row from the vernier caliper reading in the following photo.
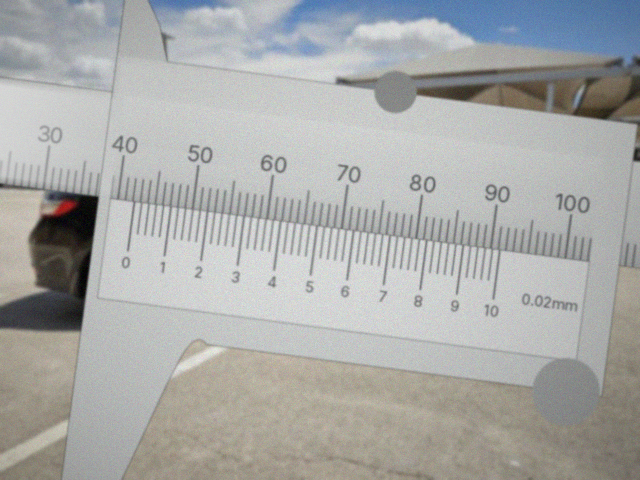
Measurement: 42.2 mm
